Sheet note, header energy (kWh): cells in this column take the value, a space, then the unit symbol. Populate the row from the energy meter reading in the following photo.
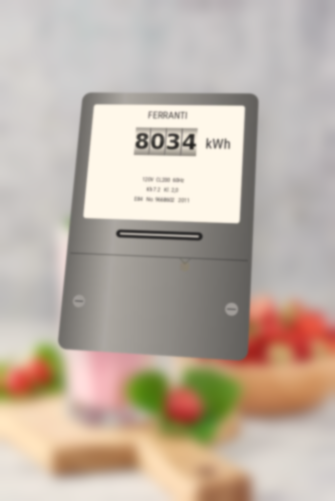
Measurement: 8034 kWh
